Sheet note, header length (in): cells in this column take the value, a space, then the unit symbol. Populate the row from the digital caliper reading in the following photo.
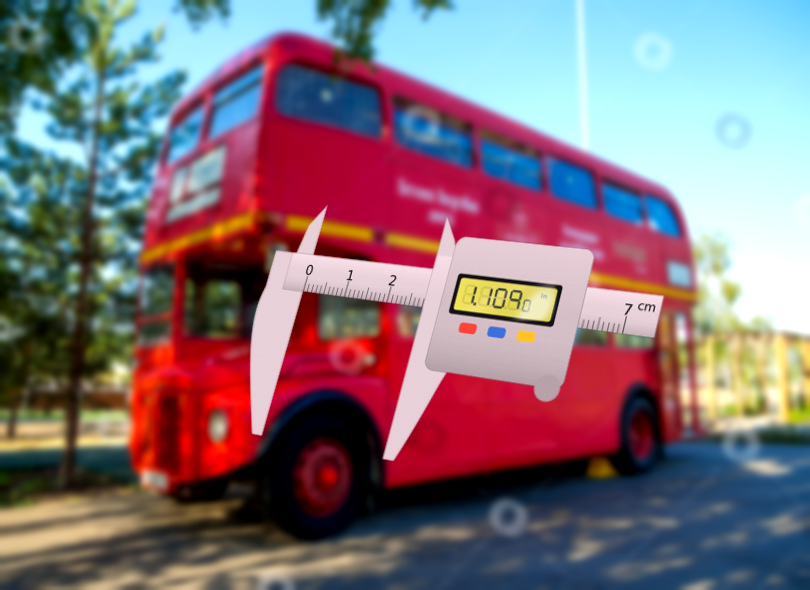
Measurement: 1.1090 in
